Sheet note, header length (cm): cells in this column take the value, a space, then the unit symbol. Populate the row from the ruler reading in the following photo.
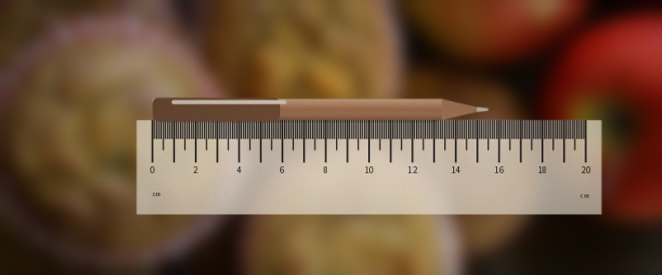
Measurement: 15.5 cm
